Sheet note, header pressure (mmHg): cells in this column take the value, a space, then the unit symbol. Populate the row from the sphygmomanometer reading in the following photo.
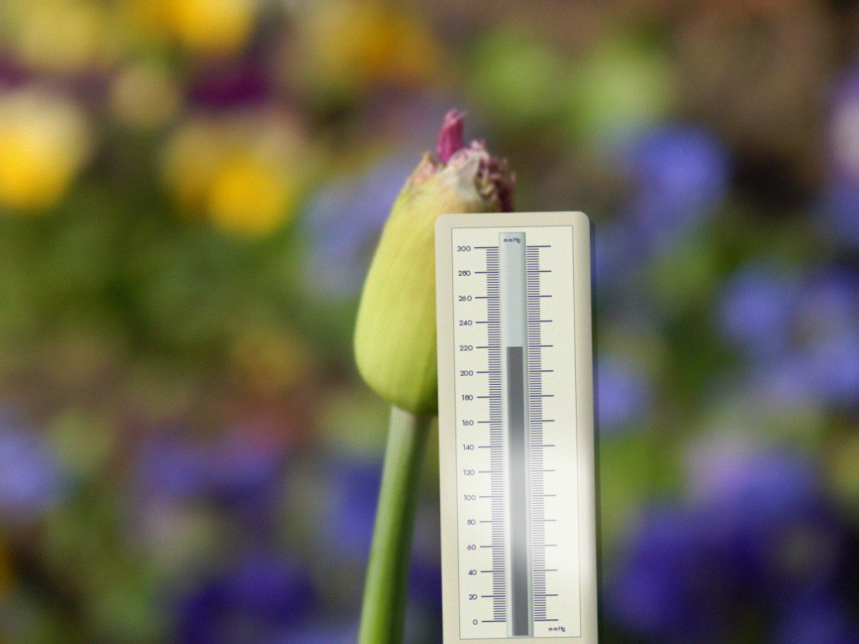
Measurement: 220 mmHg
